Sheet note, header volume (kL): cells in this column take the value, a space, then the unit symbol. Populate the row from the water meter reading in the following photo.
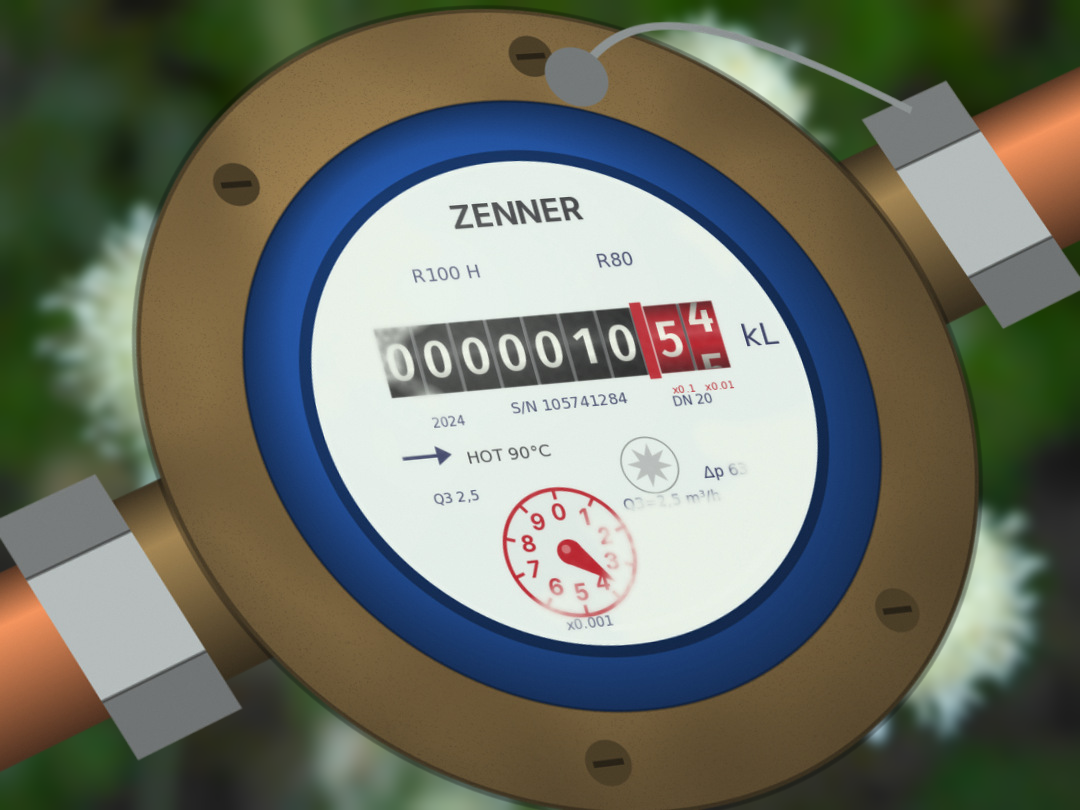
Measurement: 10.543 kL
